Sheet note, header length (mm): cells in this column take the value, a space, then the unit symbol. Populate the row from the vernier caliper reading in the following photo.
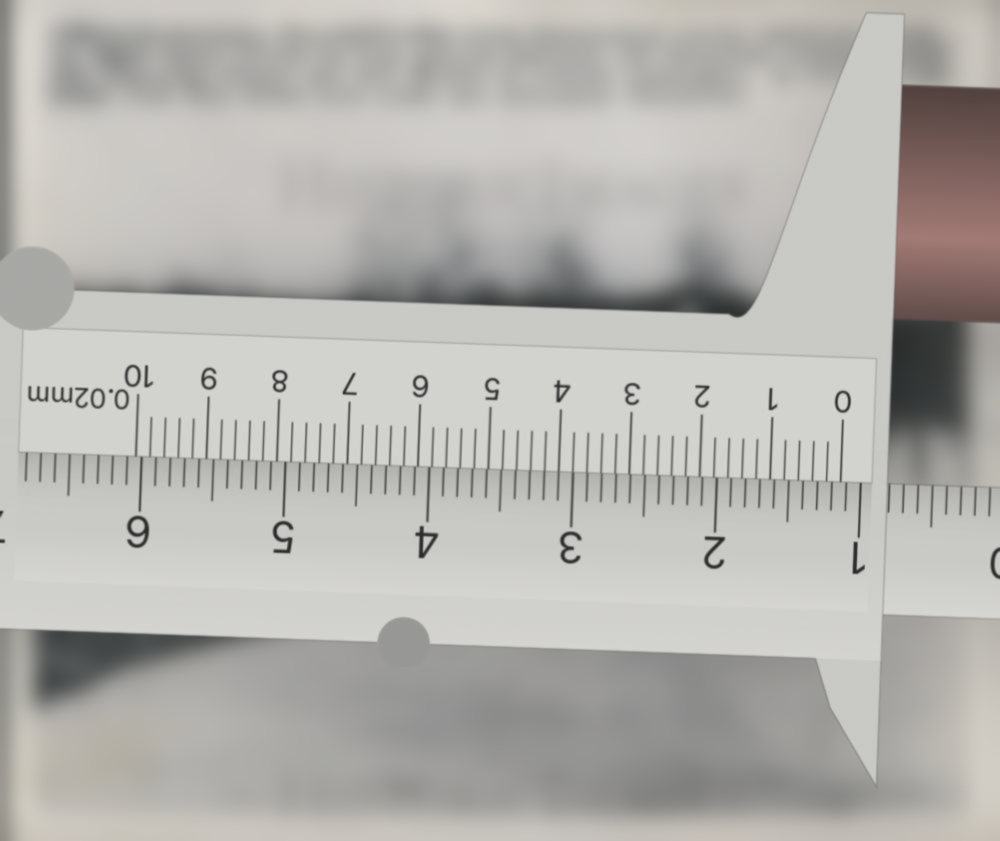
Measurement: 11.4 mm
